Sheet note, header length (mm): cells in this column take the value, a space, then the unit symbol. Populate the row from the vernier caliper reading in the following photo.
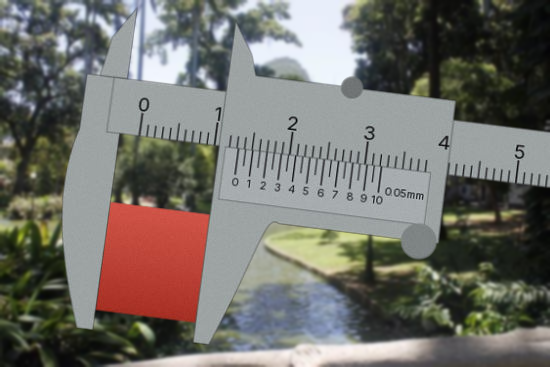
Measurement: 13.2 mm
